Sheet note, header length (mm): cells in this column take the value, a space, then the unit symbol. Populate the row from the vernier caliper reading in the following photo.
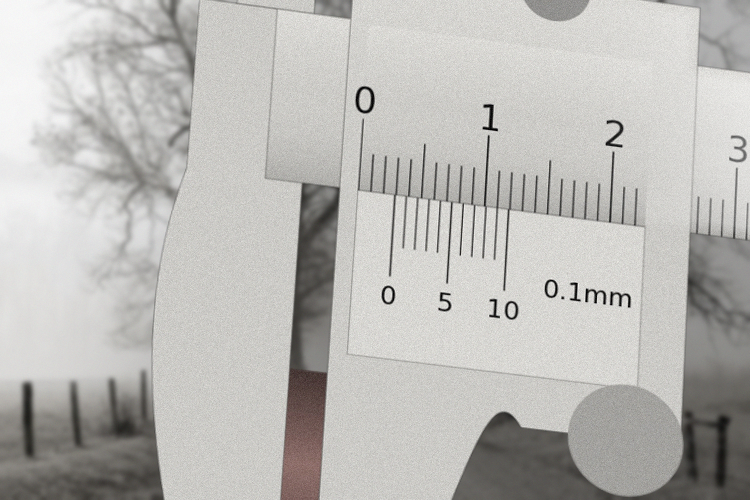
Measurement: 2.9 mm
